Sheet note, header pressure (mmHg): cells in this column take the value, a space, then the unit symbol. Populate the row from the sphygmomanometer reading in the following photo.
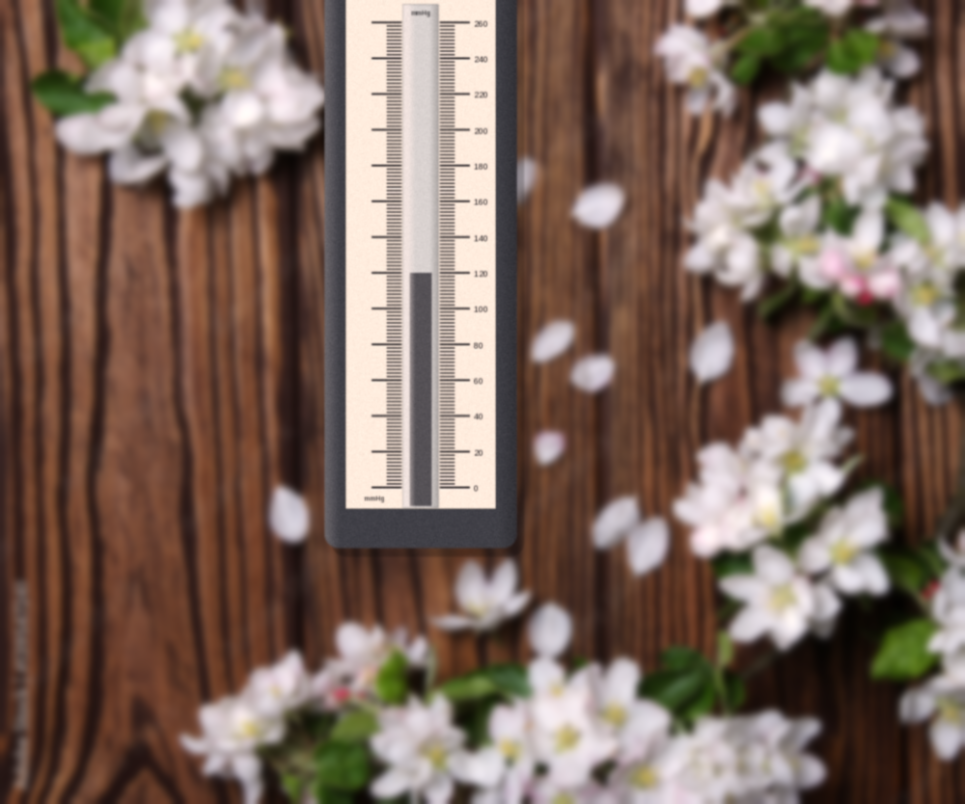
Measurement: 120 mmHg
